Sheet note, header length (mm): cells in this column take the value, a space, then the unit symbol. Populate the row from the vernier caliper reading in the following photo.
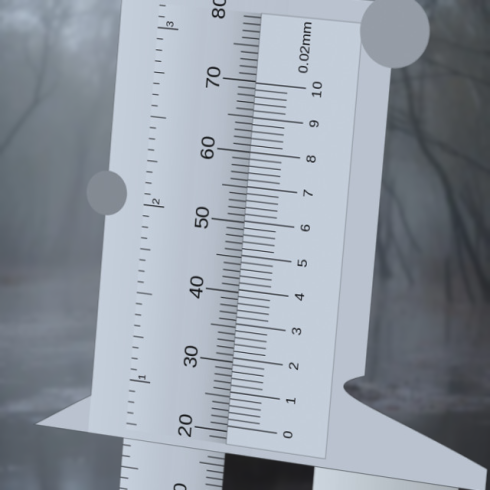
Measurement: 20.8 mm
